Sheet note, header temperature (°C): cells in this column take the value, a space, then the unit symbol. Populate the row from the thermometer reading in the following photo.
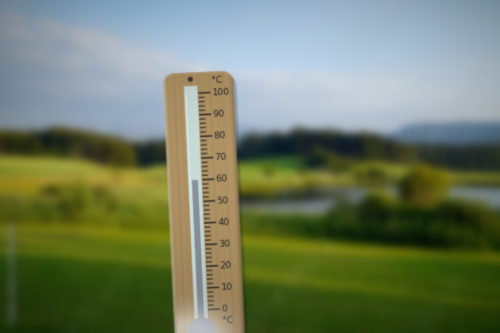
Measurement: 60 °C
